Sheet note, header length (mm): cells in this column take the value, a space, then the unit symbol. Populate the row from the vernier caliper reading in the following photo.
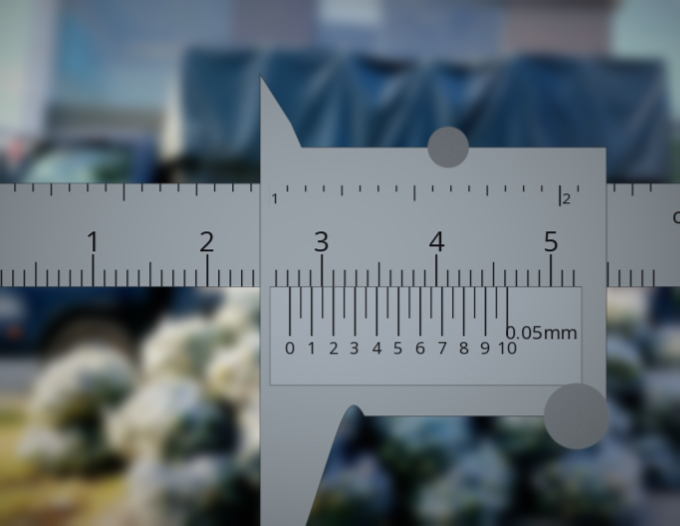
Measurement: 27.2 mm
